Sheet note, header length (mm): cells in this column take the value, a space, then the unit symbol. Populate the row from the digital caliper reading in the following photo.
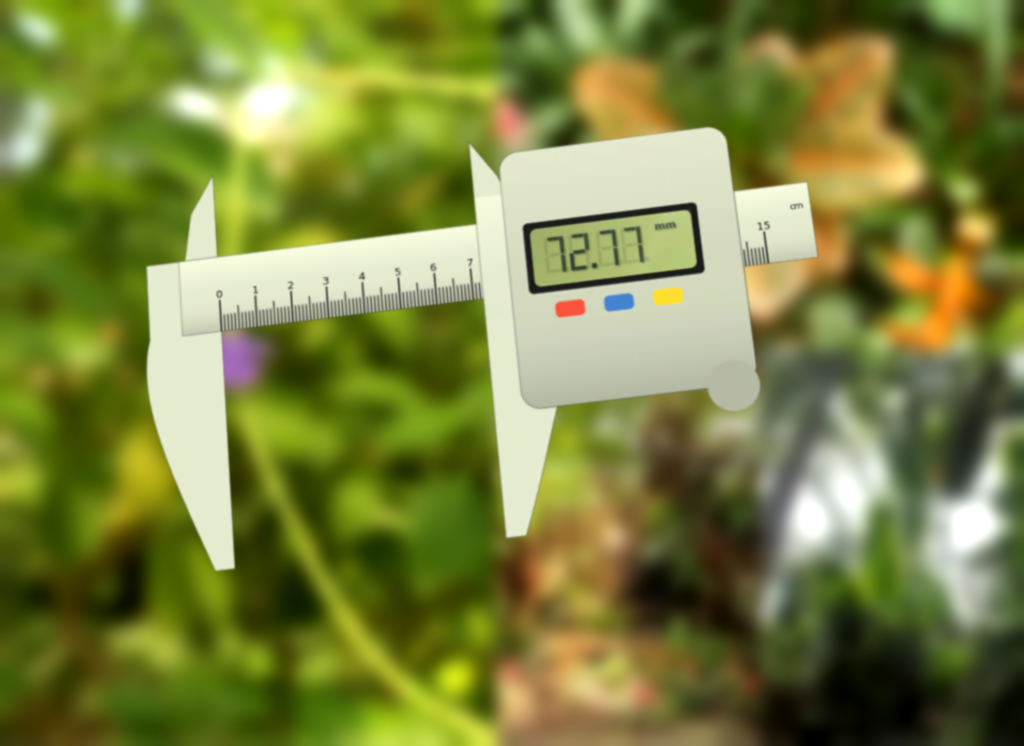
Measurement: 72.77 mm
